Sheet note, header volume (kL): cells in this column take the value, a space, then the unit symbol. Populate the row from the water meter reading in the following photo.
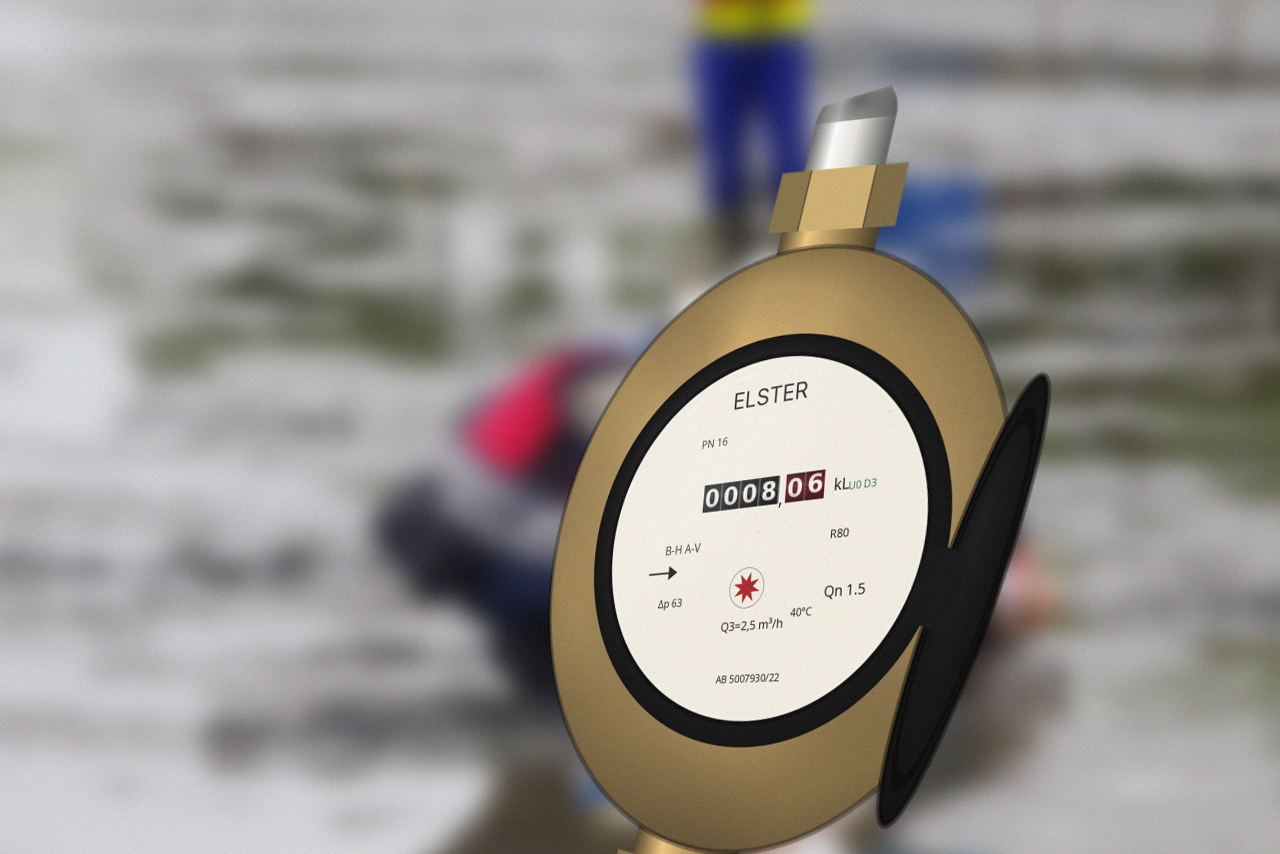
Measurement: 8.06 kL
